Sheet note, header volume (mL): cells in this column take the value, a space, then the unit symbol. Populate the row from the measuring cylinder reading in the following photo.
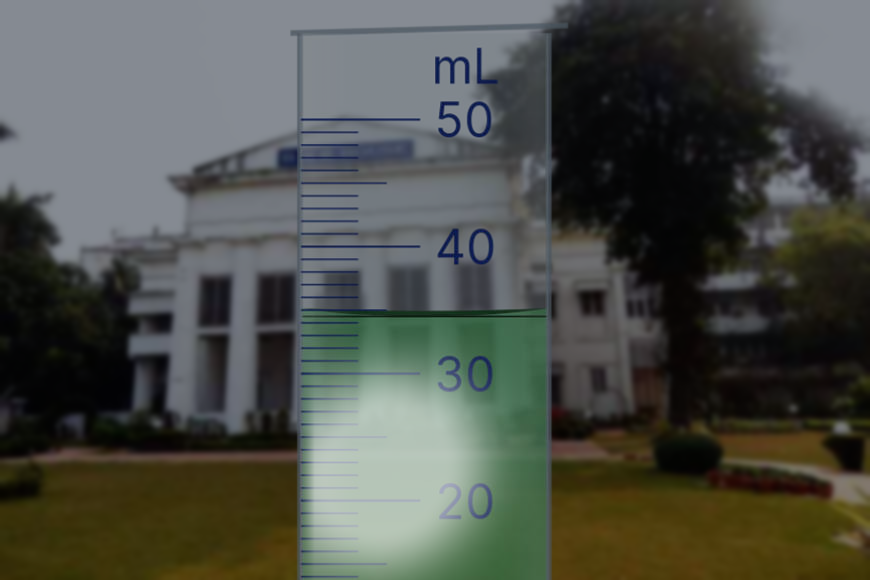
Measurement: 34.5 mL
